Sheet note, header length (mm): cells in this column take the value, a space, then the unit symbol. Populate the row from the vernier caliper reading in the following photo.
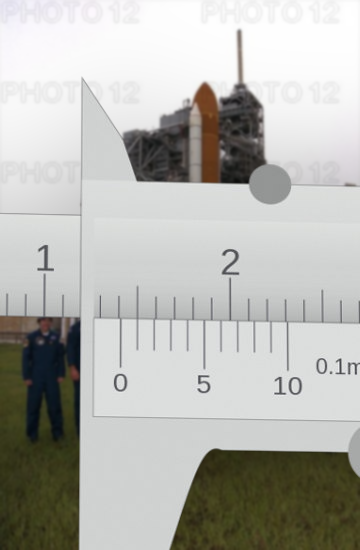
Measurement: 14.1 mm
